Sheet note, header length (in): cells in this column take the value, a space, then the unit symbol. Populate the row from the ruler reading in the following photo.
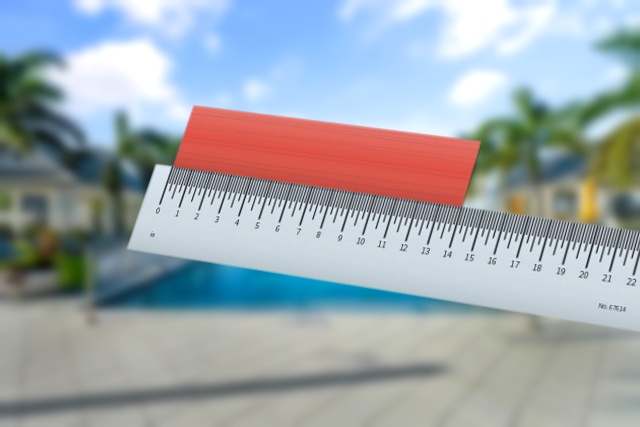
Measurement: 14 in
